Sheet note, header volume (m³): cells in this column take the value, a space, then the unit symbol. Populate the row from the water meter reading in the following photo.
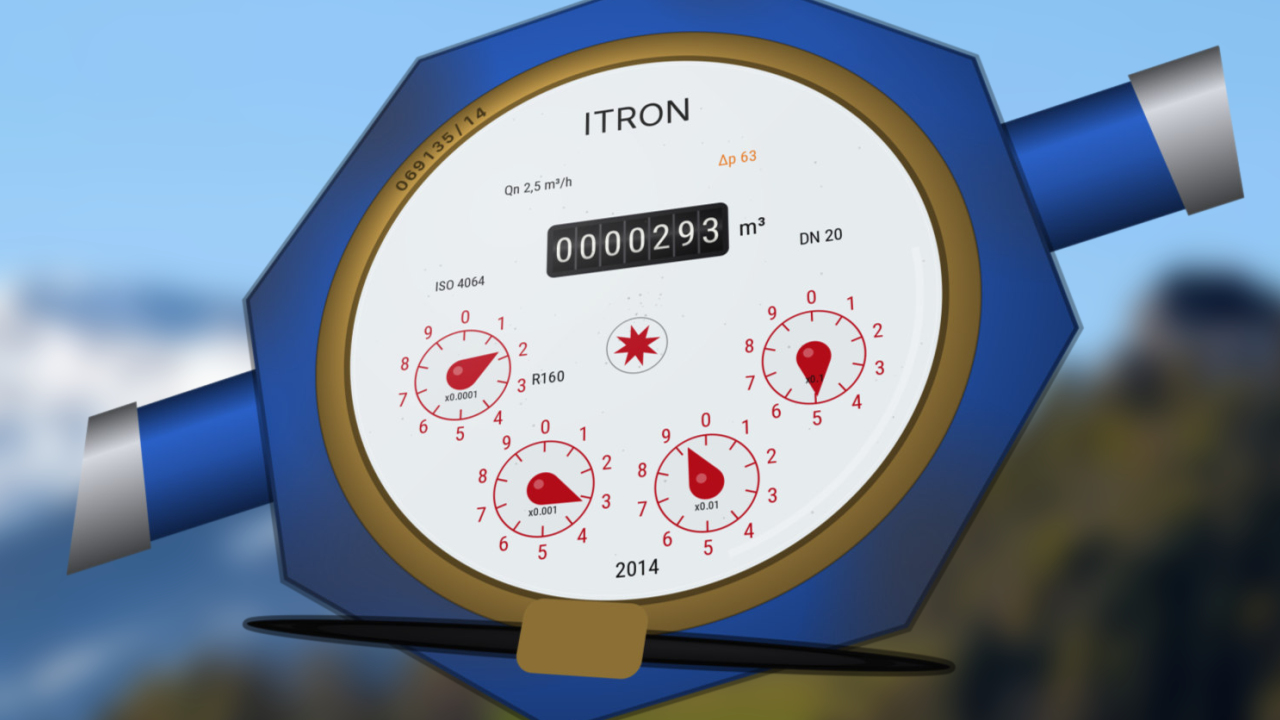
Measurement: 293.4931 m³
